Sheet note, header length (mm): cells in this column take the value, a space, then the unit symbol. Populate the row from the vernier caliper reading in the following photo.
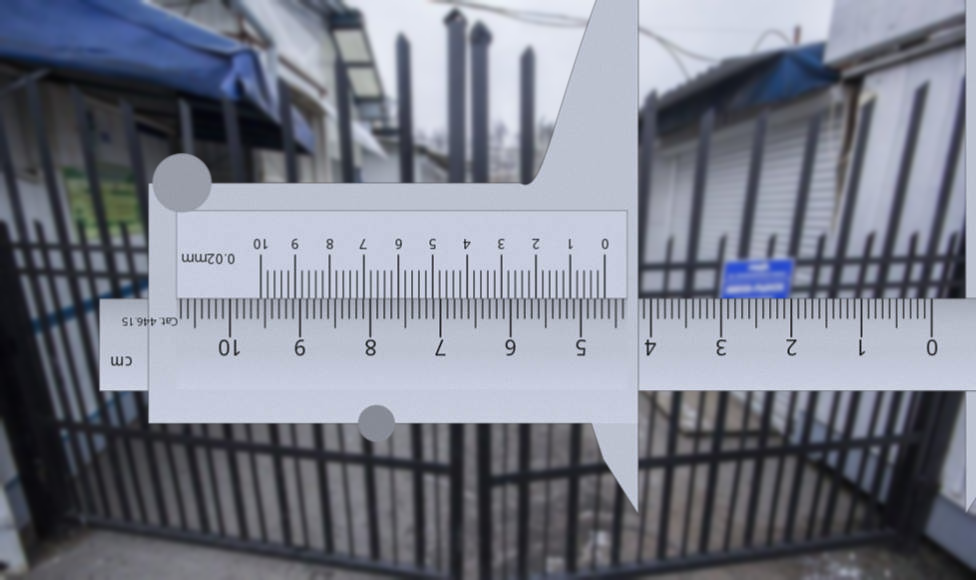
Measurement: 46.6 mm
